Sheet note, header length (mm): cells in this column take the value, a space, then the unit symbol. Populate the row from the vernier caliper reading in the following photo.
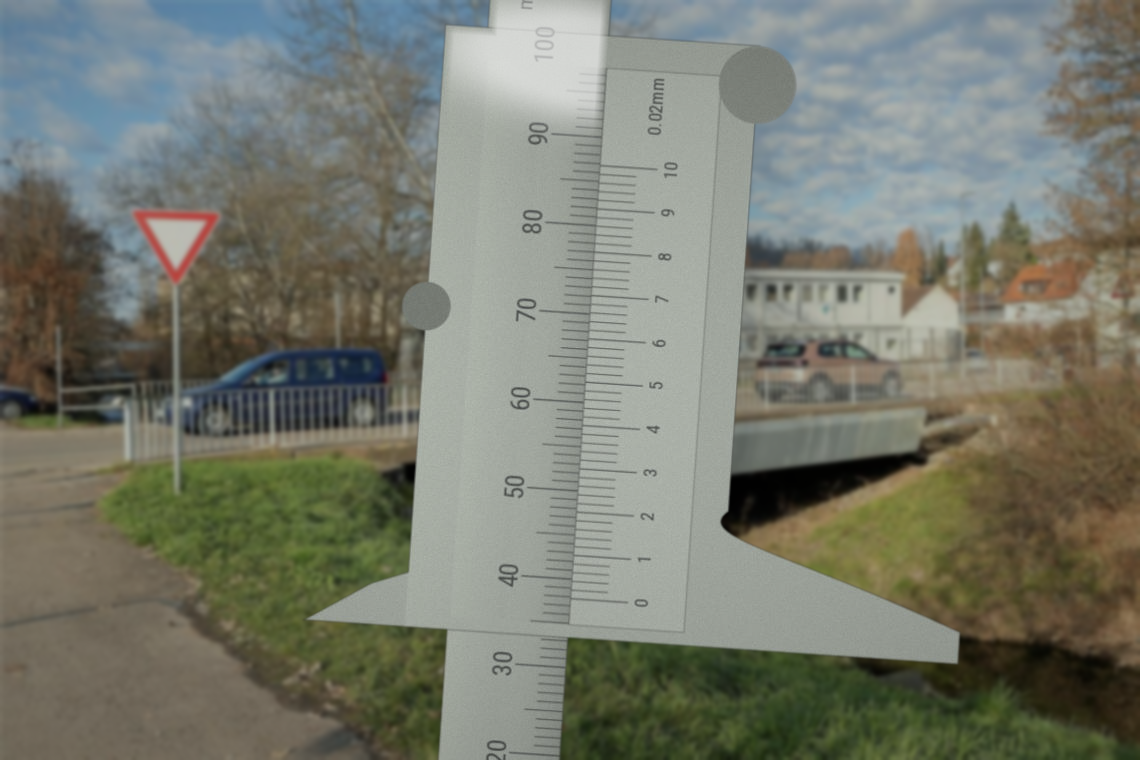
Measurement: 37.8 mm
